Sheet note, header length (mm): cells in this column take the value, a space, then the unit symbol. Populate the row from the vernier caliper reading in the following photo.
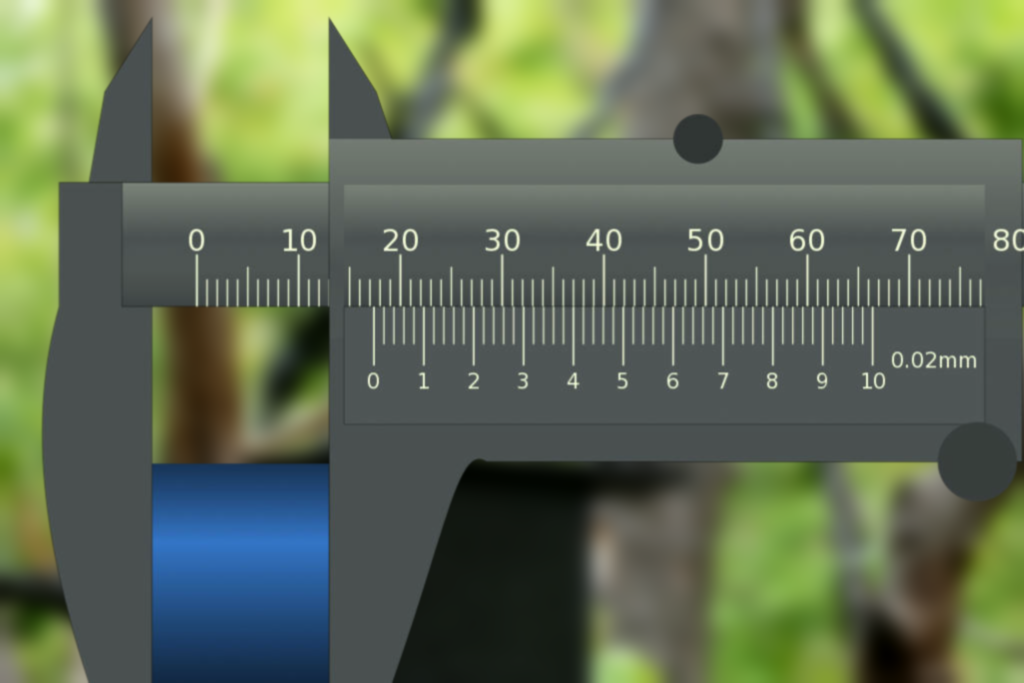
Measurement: 17.4 mm
